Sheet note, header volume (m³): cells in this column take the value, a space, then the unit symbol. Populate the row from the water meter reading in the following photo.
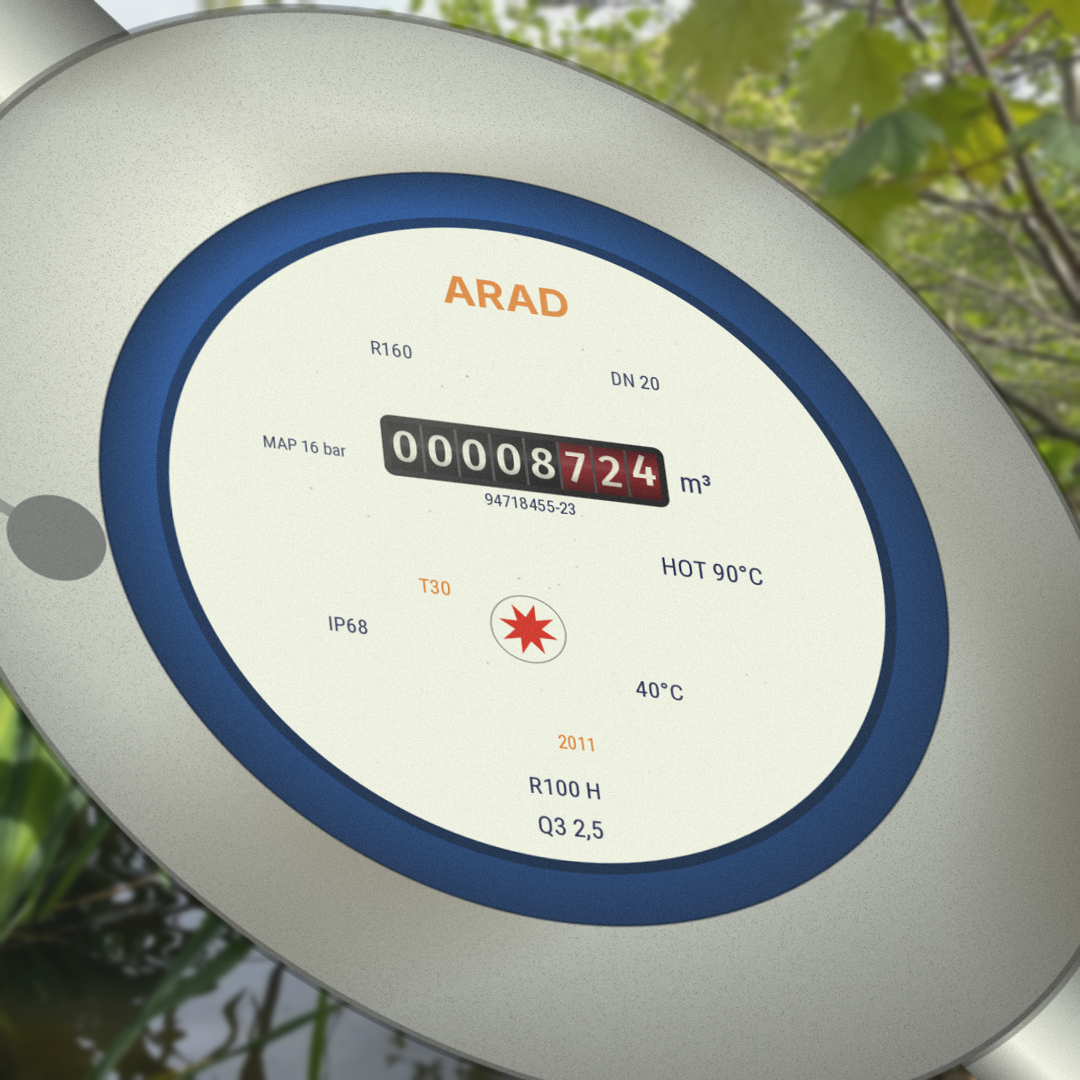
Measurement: 8.724 m³
